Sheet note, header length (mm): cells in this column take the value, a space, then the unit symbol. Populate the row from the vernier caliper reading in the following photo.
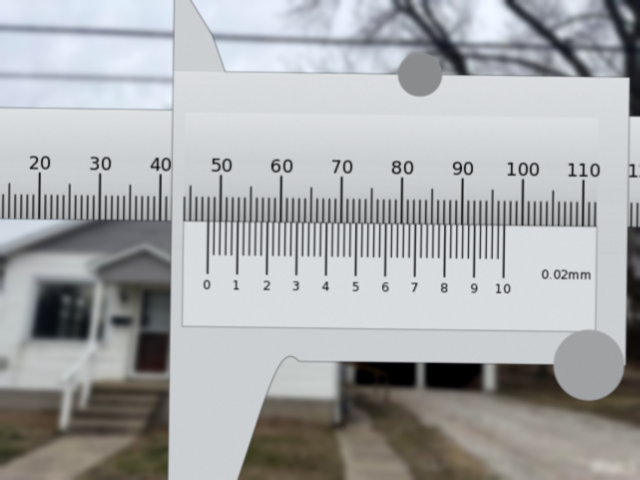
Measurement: 48.0 mm
